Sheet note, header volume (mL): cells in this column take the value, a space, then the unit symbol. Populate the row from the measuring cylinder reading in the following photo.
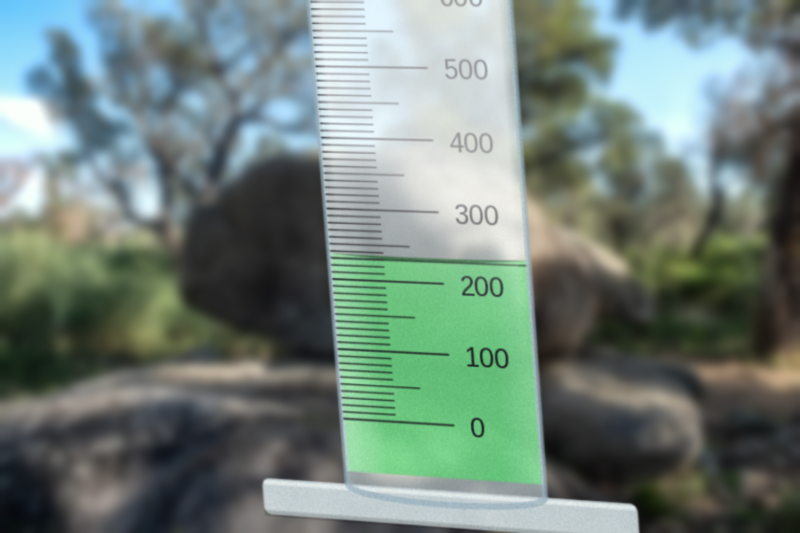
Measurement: 230 mL
